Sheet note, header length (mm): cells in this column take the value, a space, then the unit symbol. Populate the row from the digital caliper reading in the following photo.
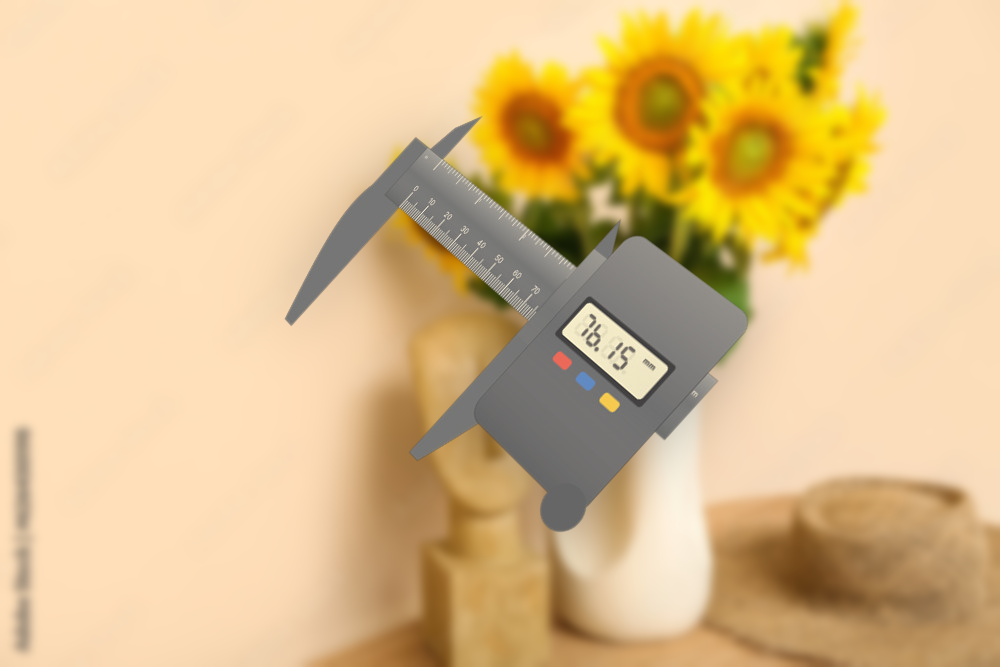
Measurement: 76.15 mm
